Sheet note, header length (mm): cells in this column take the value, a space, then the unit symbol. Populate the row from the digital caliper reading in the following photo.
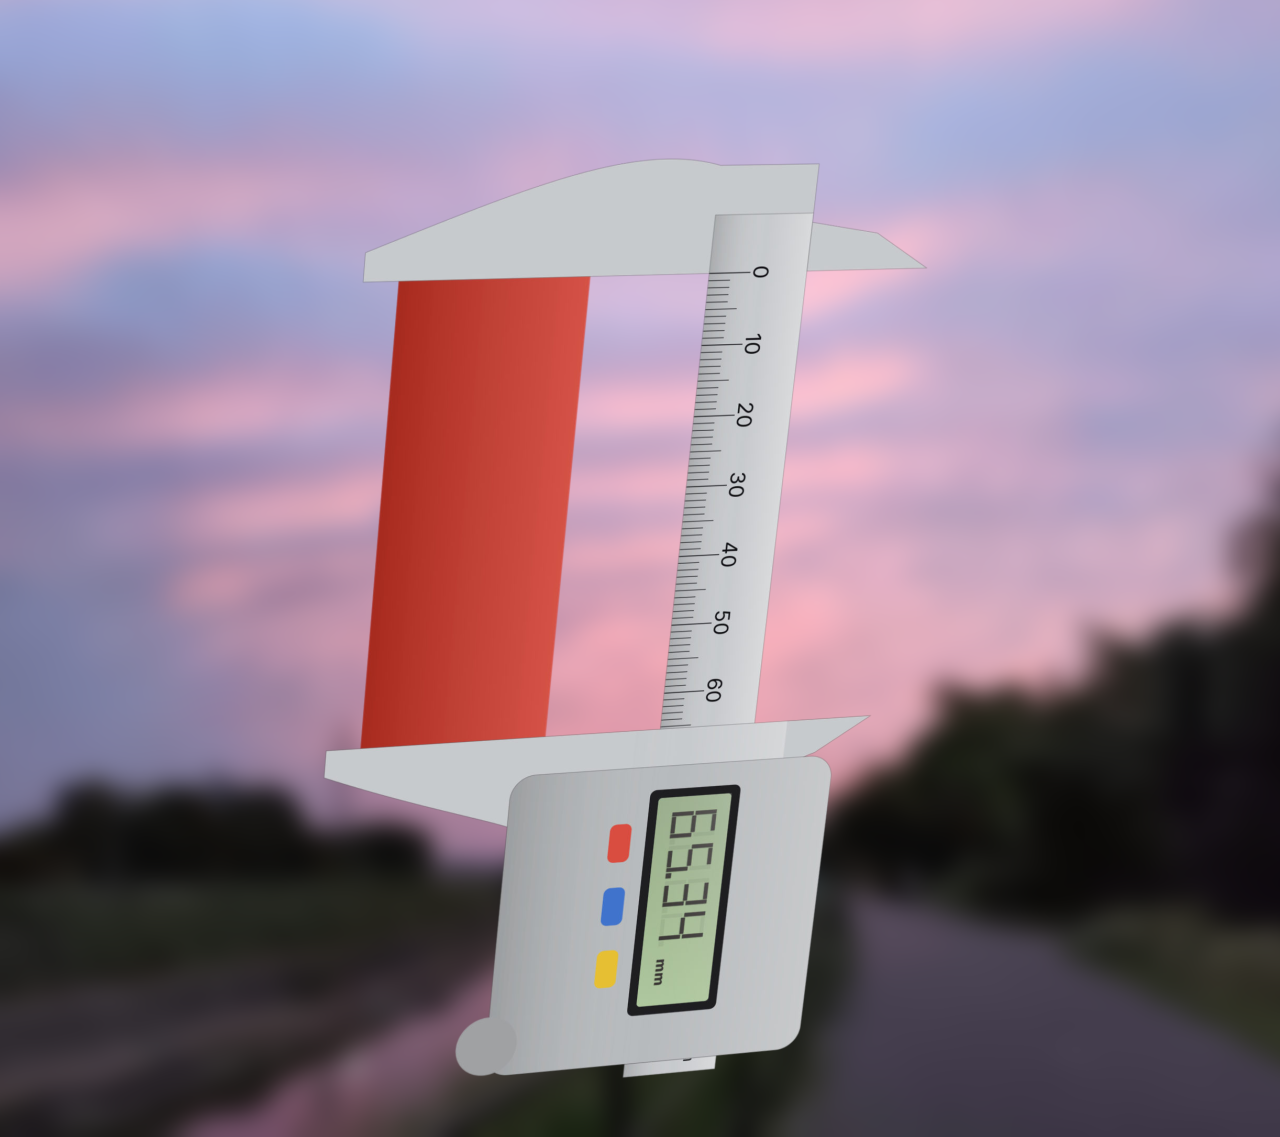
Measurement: 65.34 mm
